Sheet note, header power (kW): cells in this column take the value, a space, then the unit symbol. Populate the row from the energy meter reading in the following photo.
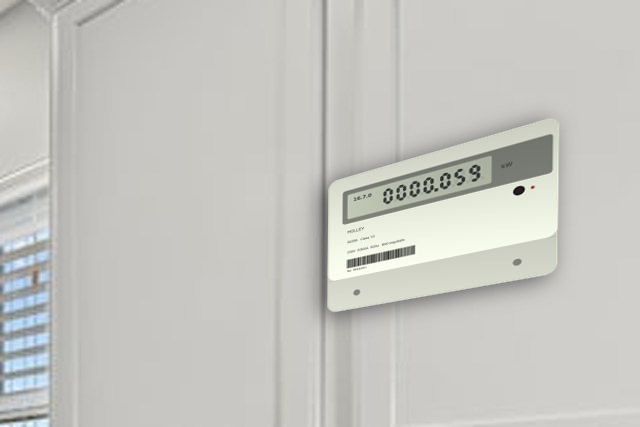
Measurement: 0.059 kW
